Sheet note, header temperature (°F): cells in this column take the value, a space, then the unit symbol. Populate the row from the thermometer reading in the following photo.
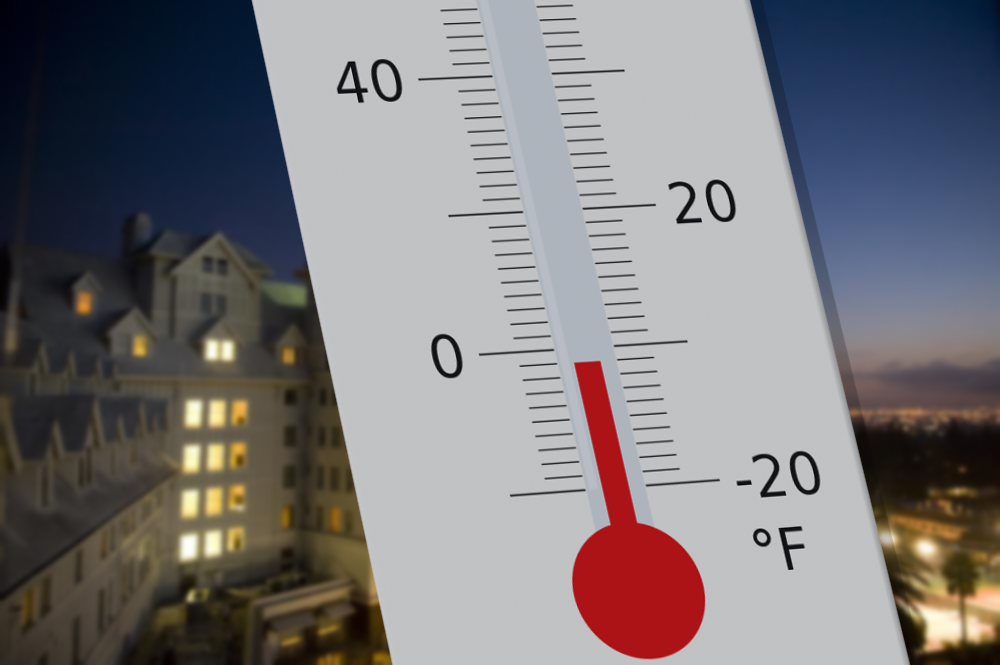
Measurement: -2 °F
